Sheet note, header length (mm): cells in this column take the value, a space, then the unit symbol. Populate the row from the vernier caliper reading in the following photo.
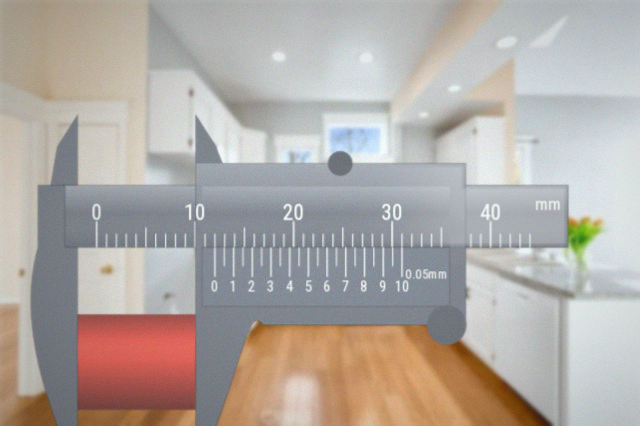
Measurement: 12.0 mm
